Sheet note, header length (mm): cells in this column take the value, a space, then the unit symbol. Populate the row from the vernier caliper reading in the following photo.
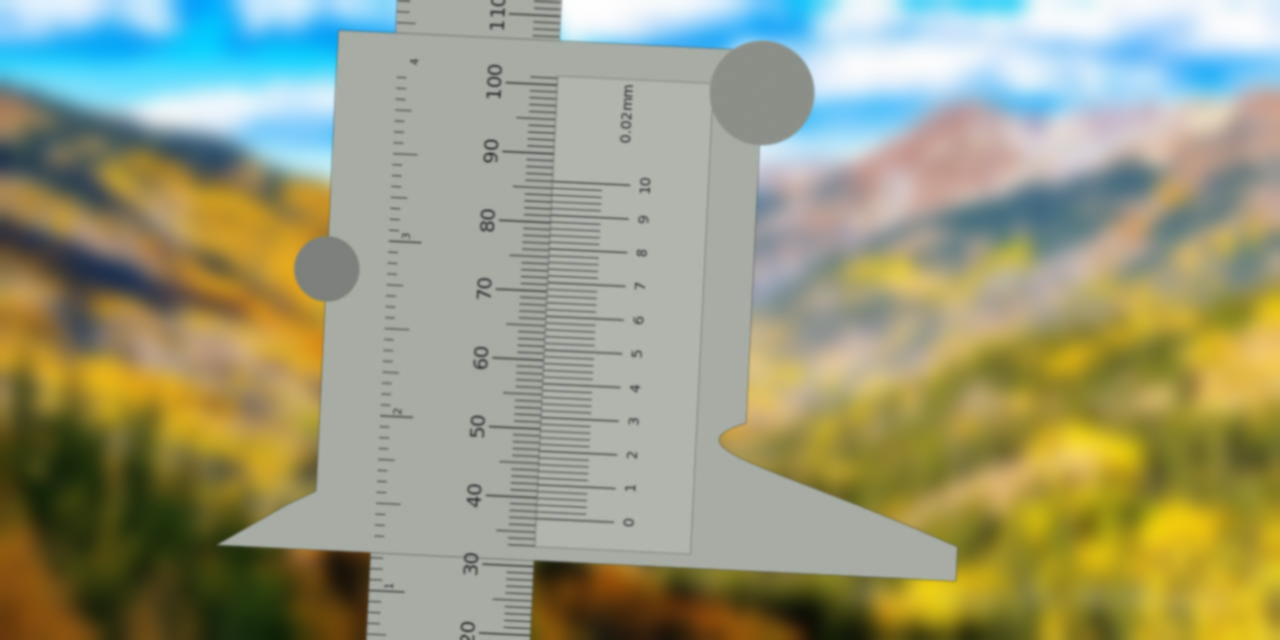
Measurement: 37.0 mm
